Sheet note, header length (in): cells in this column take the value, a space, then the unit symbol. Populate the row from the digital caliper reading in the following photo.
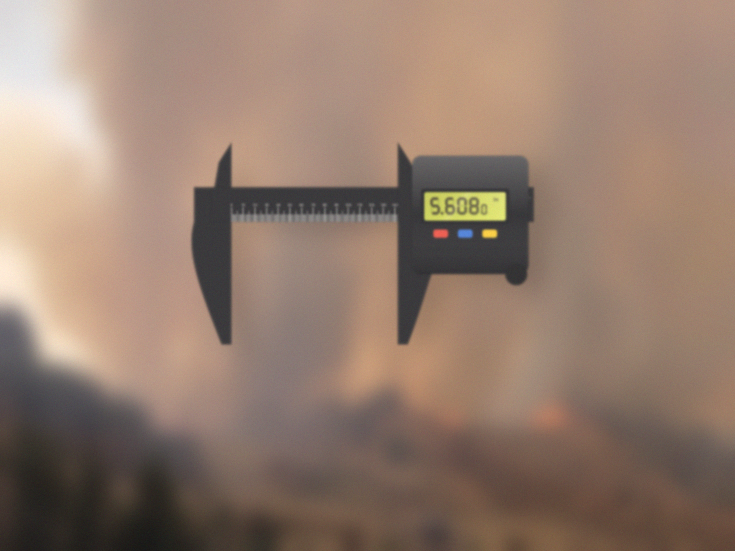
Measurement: 5.6080 in
